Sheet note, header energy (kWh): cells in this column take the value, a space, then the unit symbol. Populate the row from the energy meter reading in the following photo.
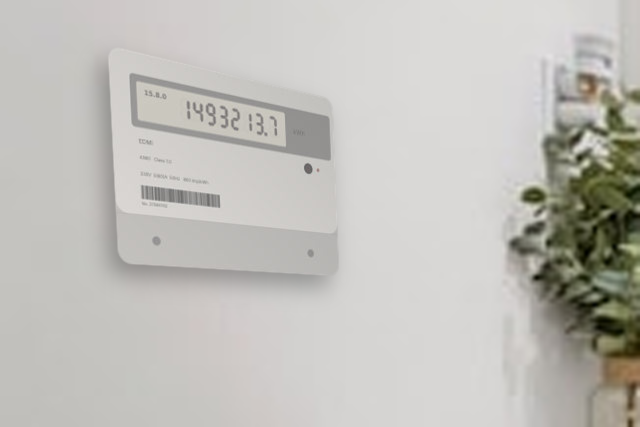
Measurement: 1493213.7 kWh
